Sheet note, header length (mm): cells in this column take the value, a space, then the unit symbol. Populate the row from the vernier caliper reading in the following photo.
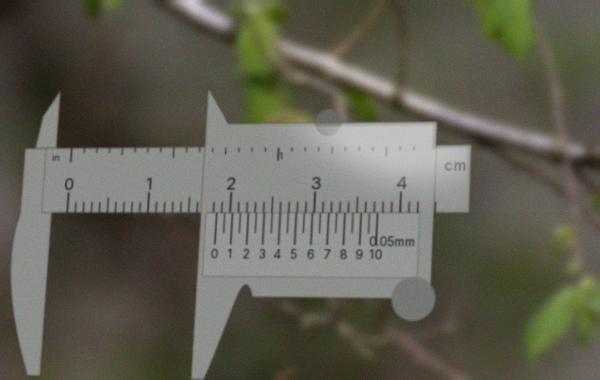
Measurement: 18.4 mm
